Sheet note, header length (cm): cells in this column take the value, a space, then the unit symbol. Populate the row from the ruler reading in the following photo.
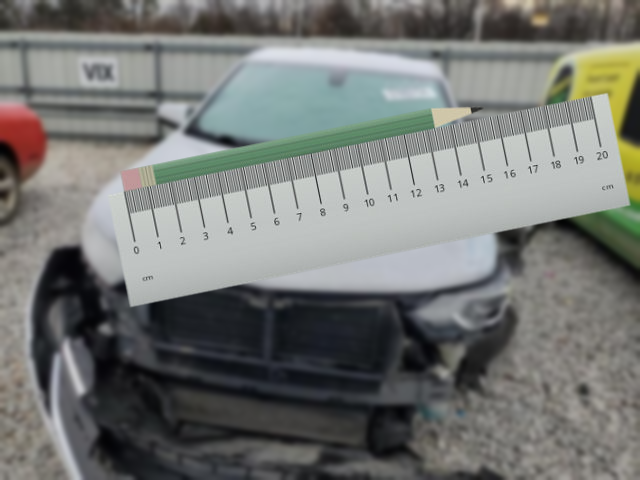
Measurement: 15.5 cm
